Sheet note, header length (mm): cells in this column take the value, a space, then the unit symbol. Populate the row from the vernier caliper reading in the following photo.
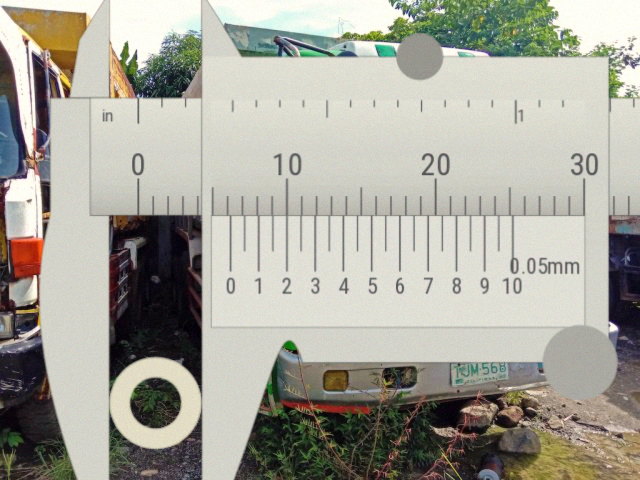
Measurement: 6.2 mm
